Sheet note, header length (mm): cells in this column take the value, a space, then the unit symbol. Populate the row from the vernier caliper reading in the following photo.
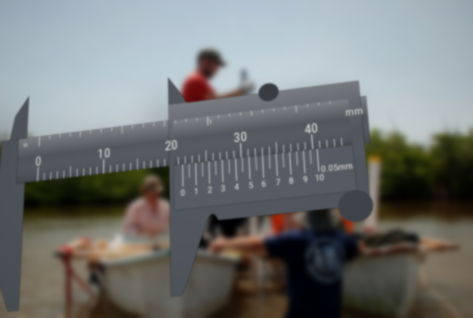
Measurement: 21.6 mm
